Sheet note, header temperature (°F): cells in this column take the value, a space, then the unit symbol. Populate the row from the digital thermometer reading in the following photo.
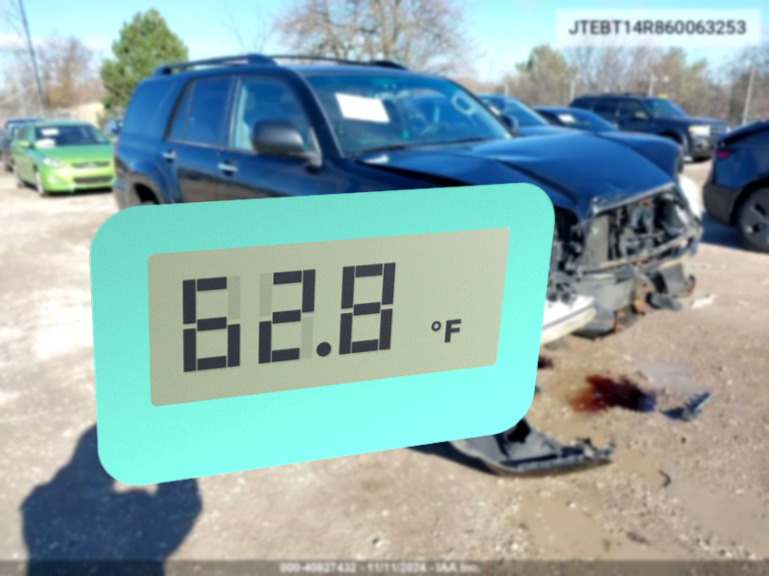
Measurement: 62.8 °F
